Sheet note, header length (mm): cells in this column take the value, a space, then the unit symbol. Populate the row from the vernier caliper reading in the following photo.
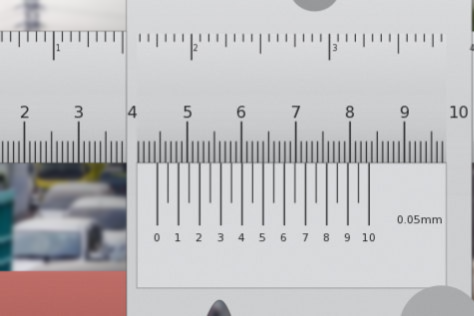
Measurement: 44.5 mm
